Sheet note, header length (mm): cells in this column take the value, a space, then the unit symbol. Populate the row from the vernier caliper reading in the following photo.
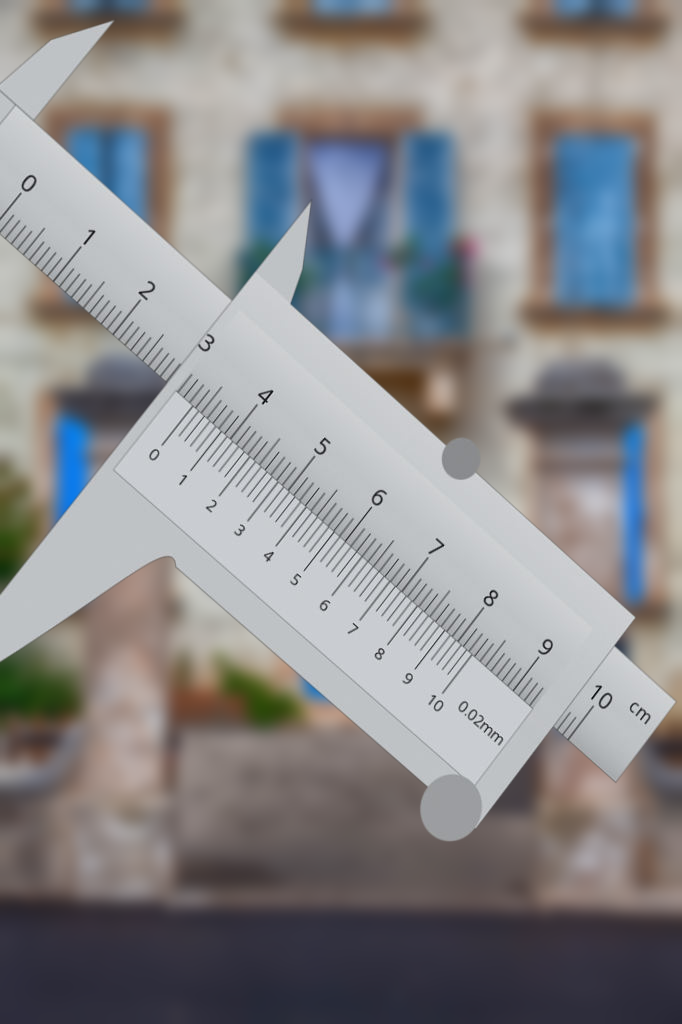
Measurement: 33.6 mm
